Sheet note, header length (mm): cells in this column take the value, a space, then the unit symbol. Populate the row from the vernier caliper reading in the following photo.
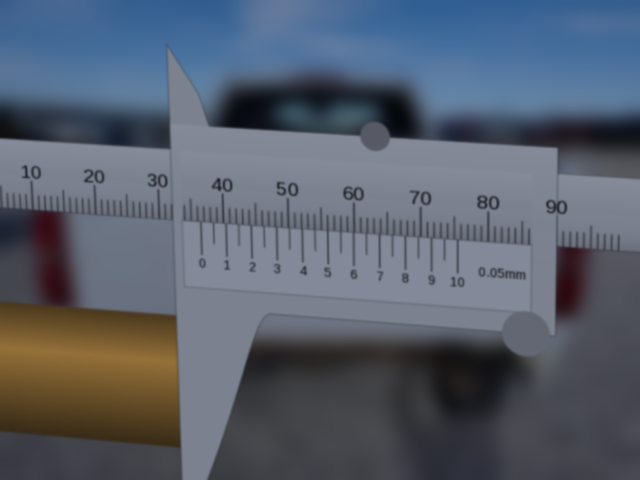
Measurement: 36.5 mm
